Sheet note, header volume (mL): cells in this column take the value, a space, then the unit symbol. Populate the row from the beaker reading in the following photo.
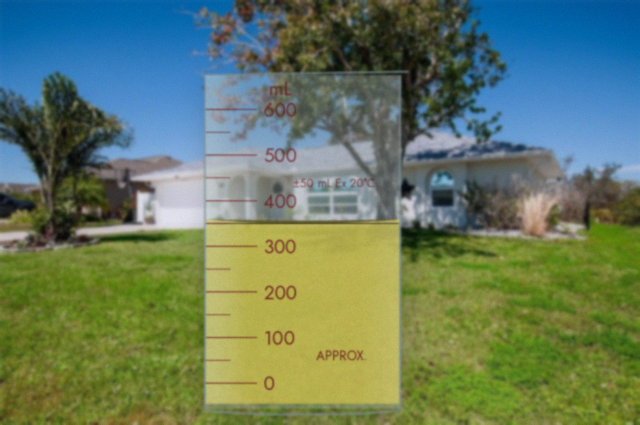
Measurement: 350 mL
